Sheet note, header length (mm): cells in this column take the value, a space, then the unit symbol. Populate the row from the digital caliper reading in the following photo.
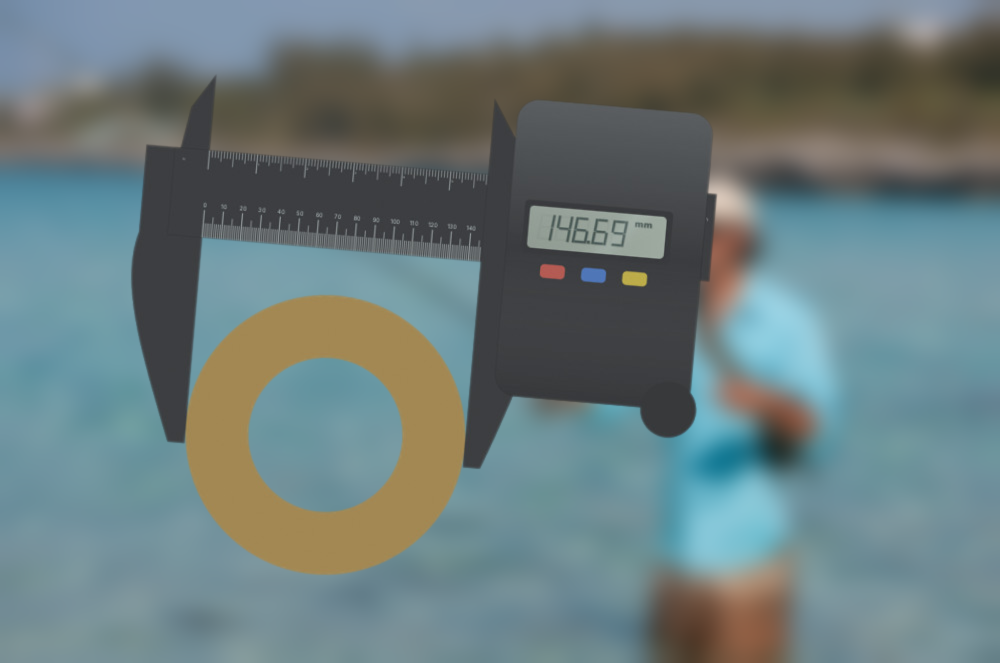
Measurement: 146.69 mm
